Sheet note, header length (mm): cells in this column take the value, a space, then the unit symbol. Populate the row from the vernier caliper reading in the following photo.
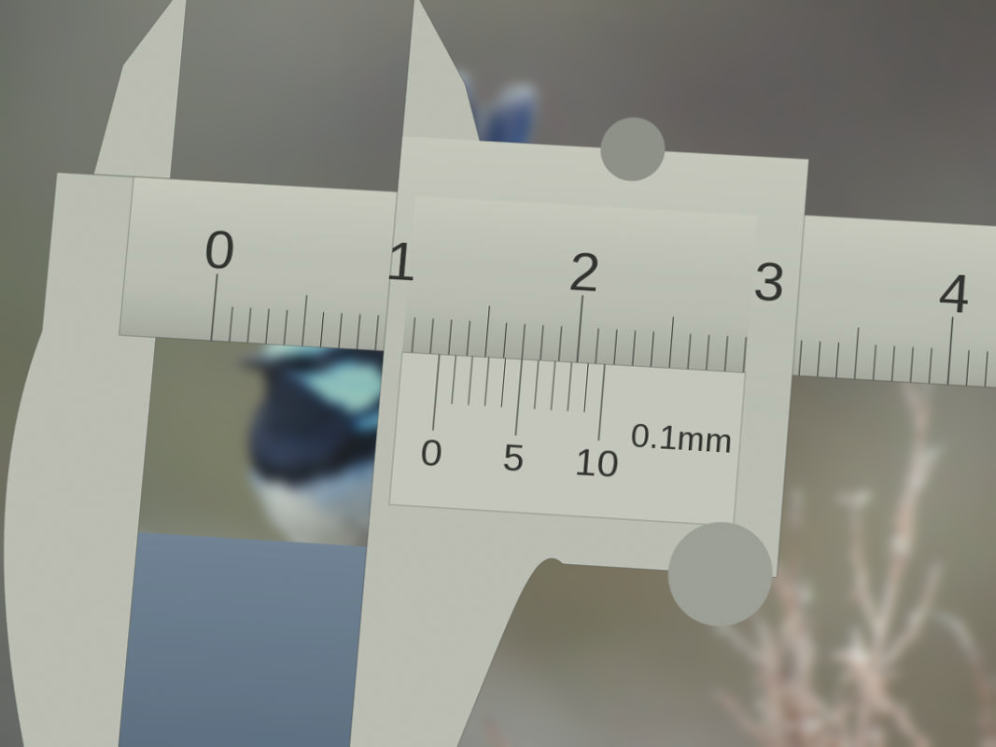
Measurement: 12.5 mm
